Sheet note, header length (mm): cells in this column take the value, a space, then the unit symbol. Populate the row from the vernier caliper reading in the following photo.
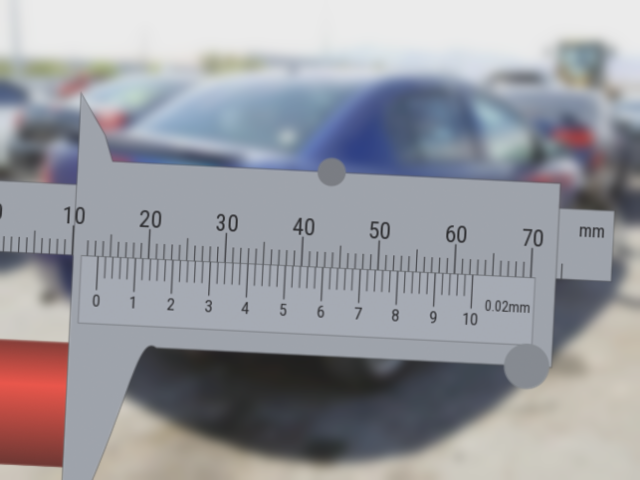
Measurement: 13.4 mm
